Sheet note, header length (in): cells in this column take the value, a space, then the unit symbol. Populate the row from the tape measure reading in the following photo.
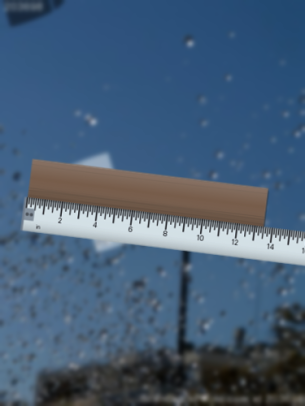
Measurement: 13.5 in
